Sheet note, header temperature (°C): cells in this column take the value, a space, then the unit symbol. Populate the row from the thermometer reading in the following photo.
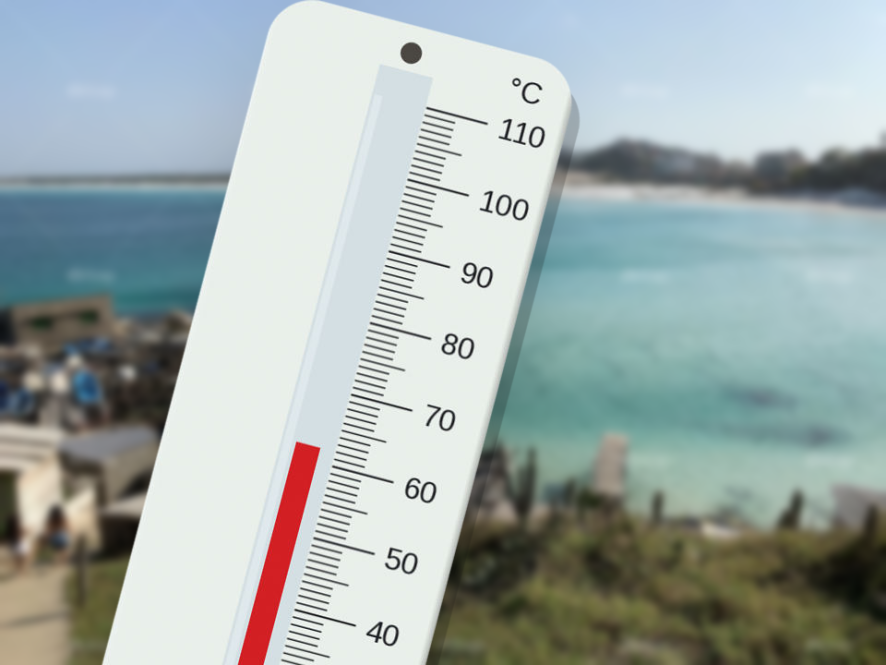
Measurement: 62 °C
